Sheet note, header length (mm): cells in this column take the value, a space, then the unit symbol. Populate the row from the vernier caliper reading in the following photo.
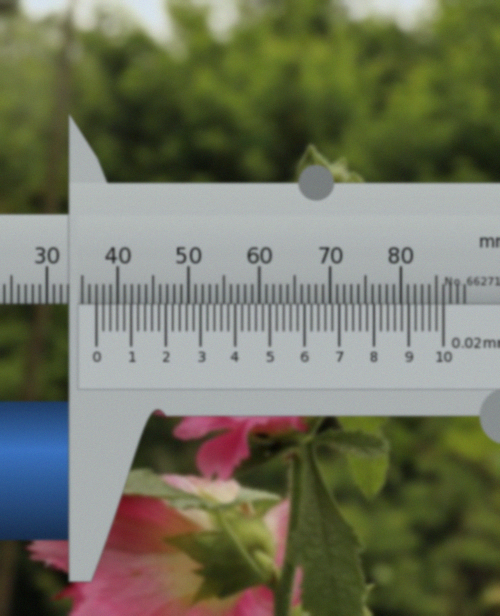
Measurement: 37.0 mm
